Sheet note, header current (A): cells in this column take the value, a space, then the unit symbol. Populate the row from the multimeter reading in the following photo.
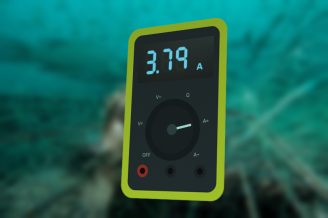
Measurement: 3.79 A
